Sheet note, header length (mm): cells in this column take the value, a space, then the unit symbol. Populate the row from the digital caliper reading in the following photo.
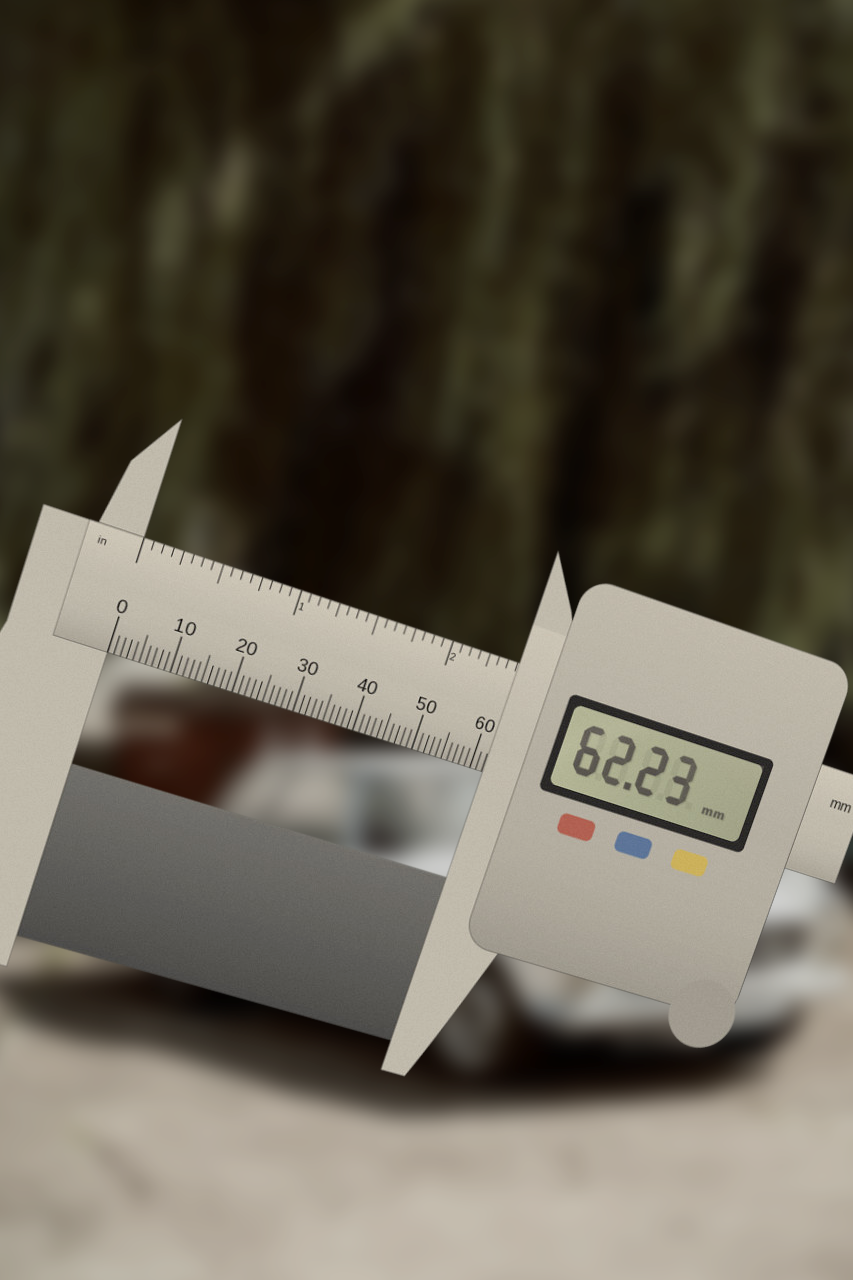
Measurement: 62.23 mm
